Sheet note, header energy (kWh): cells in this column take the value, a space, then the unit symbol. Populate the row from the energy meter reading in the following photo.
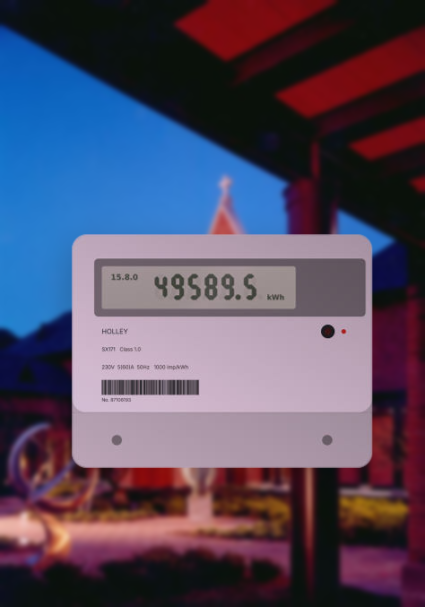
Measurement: 49589.5 kWh
